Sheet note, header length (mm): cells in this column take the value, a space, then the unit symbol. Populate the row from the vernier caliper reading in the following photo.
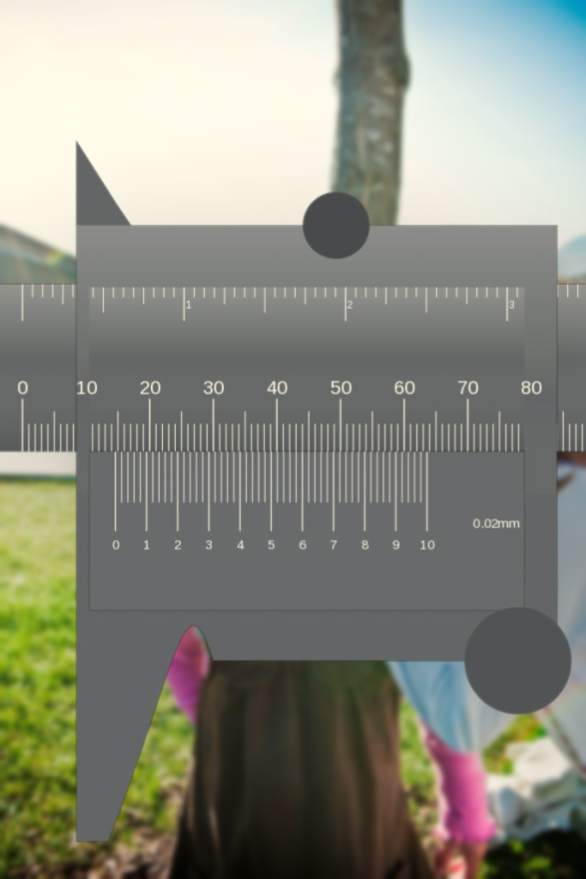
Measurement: 14.6 mm
